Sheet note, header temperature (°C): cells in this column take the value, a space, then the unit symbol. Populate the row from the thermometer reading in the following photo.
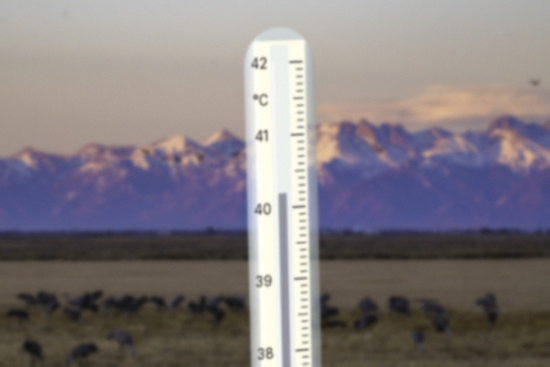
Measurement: 40.2 °C
